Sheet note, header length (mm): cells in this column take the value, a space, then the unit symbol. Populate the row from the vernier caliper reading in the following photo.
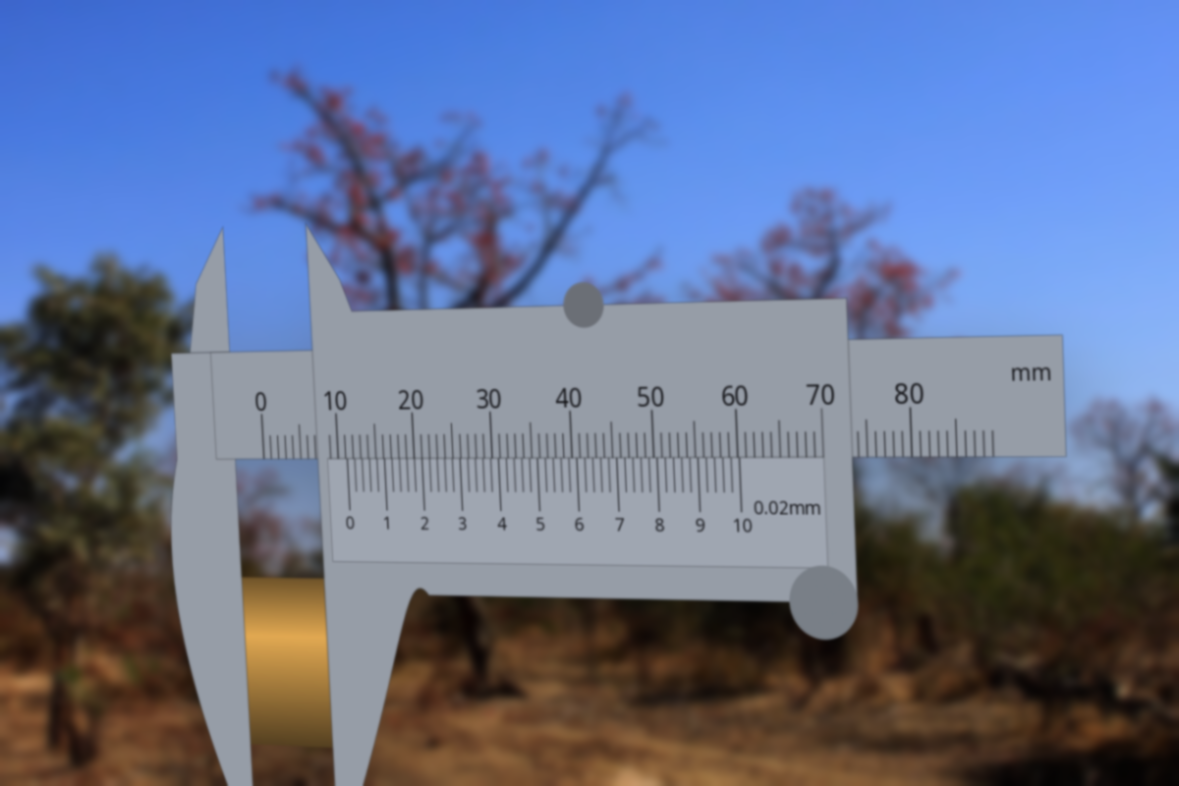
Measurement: 11.2 mm
